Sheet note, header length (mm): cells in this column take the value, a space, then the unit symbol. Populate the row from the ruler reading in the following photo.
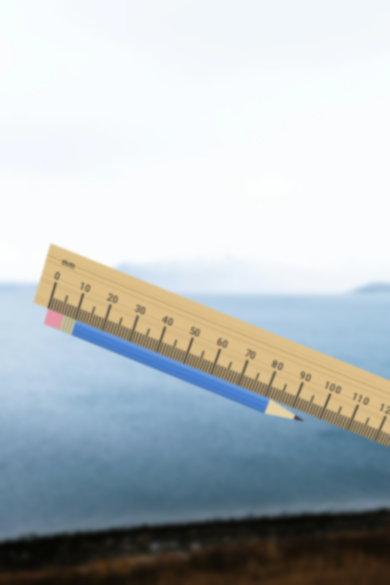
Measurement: 95 mm
